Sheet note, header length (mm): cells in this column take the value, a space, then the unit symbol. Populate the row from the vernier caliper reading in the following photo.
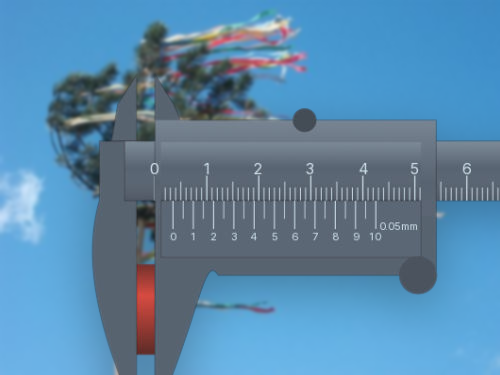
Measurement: 3.5 mm
